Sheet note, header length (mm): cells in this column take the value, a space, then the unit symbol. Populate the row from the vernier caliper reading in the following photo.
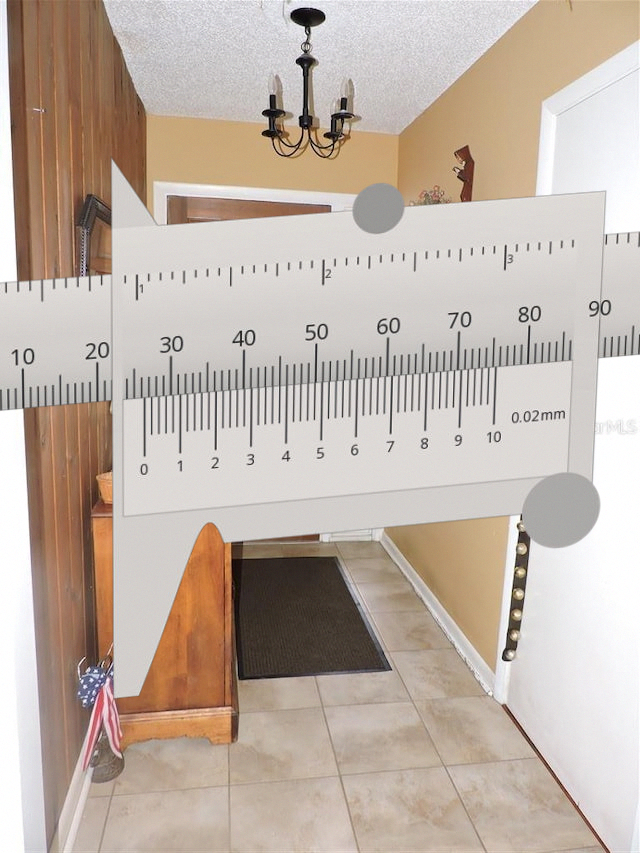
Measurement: 26.4 mm
